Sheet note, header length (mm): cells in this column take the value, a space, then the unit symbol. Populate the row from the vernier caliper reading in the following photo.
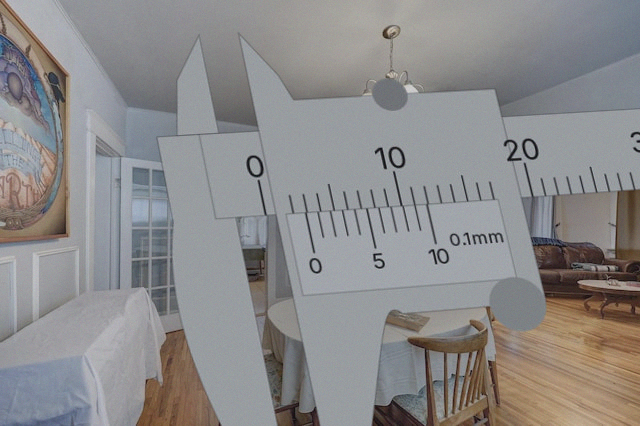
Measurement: 2.9 mm
